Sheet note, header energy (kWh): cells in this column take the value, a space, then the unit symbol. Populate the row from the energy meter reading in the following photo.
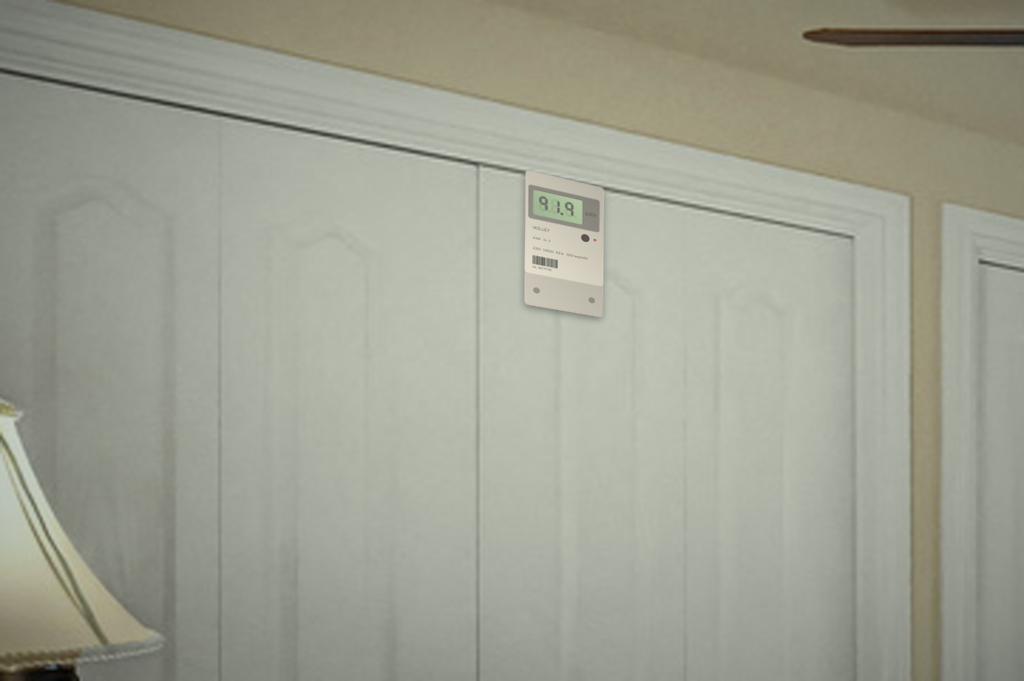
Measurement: 91.9 kWh
